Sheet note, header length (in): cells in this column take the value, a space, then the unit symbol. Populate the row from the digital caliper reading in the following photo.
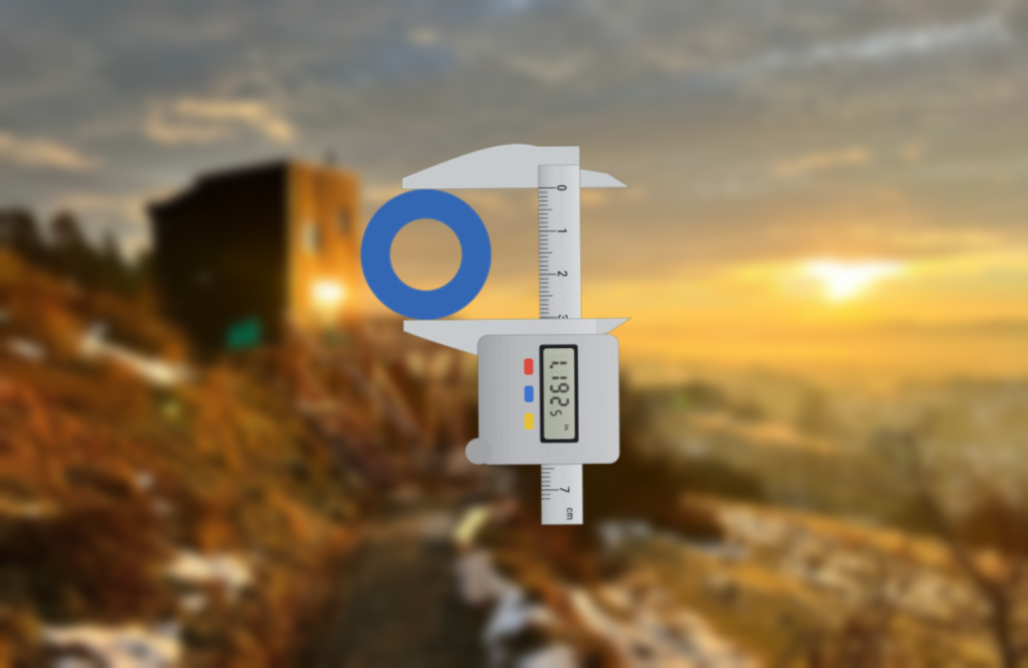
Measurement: 1.1925 in
